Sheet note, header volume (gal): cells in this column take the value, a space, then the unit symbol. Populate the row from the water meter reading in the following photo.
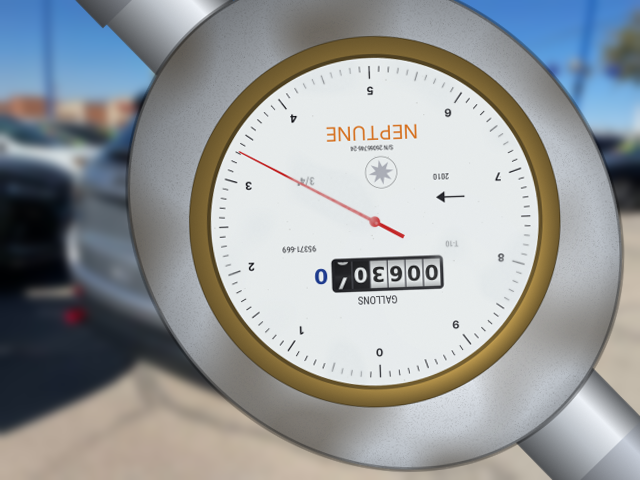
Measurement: 63073.3 gal
